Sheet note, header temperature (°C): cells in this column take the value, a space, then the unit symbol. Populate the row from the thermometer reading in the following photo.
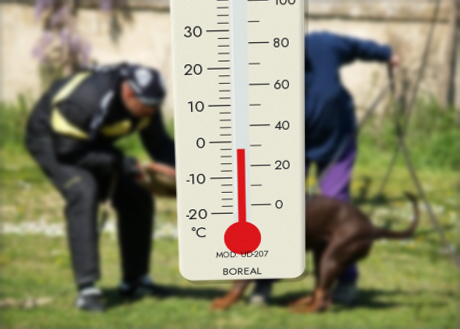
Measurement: -2 °C
